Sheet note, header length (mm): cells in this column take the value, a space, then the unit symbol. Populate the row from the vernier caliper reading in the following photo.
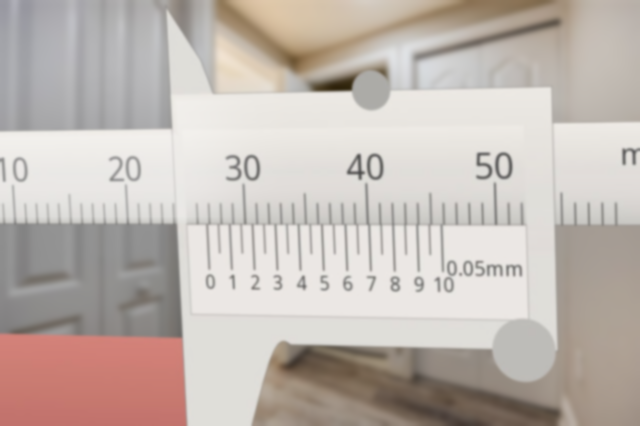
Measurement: 26.8 mm
